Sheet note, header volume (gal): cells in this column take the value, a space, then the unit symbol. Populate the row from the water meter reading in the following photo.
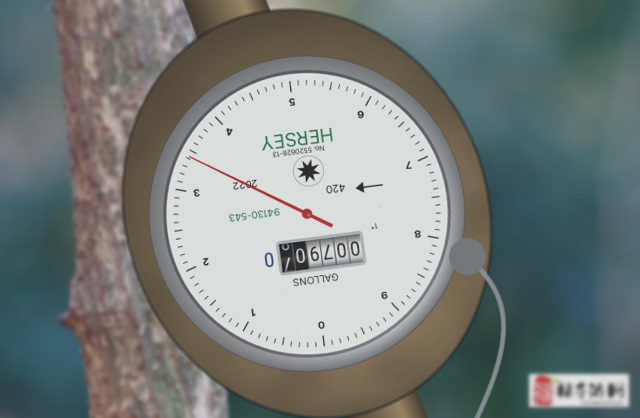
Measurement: 79073.4 gal
